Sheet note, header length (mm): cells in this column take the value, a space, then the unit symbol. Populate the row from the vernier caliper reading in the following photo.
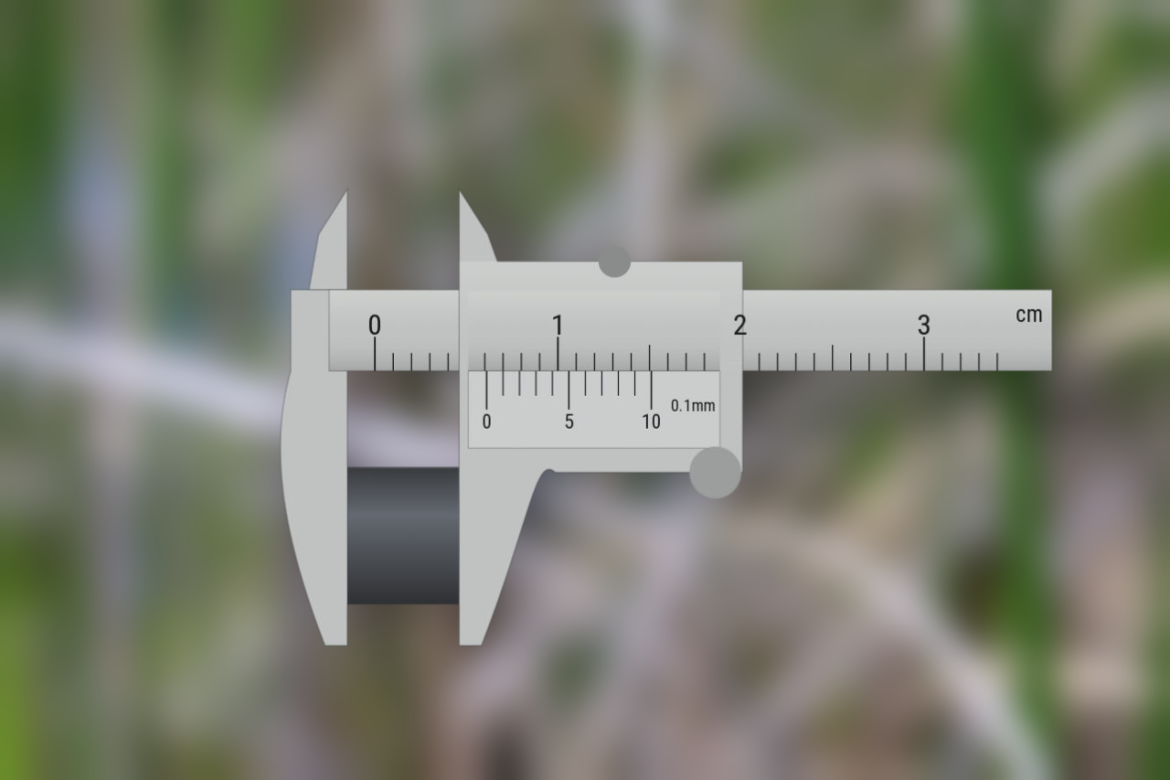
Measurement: 6.1 mm
